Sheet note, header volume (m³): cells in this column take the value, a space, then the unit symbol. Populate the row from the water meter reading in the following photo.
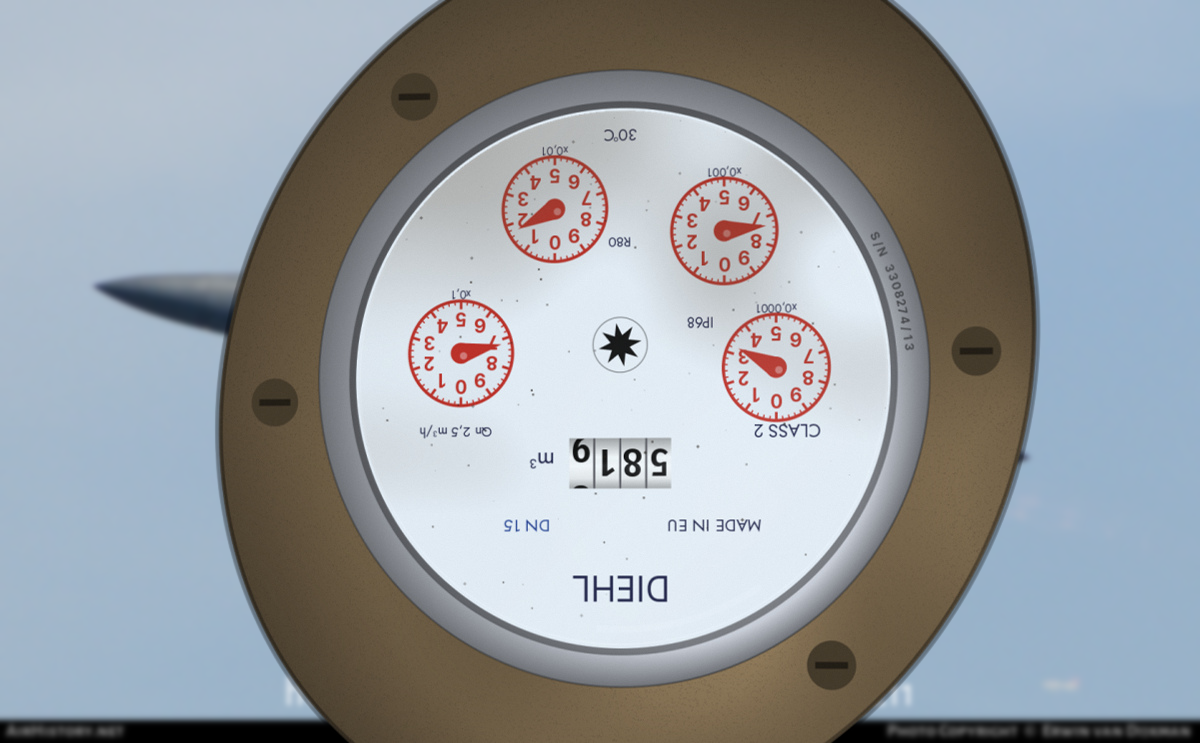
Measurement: 5818.7173 m³
